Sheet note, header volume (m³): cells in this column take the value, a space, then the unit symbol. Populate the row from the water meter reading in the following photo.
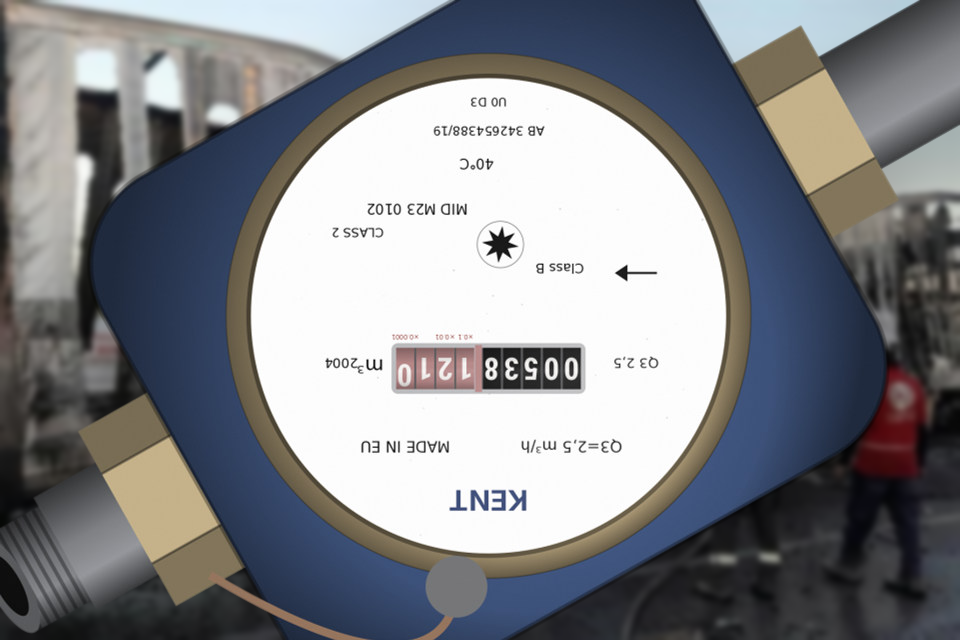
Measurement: 538.1210 m³
